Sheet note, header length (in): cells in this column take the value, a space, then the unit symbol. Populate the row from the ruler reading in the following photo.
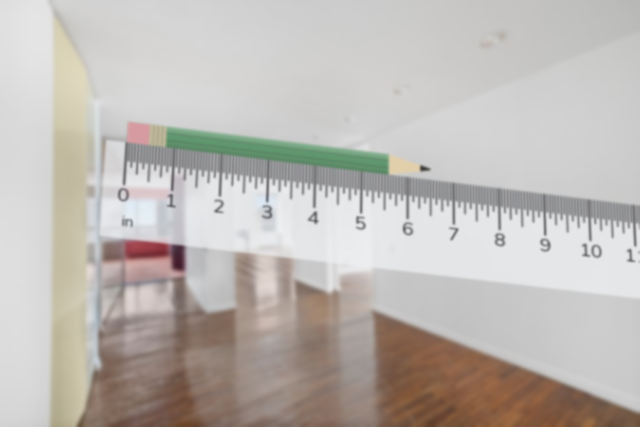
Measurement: 6.5 in
